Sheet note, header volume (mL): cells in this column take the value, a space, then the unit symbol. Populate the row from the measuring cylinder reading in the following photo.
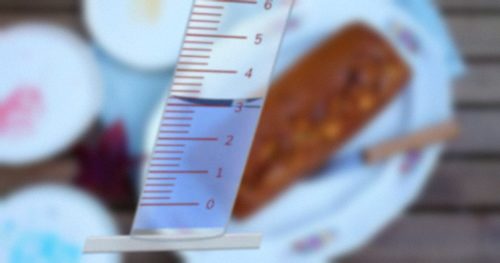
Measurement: 3 mL
